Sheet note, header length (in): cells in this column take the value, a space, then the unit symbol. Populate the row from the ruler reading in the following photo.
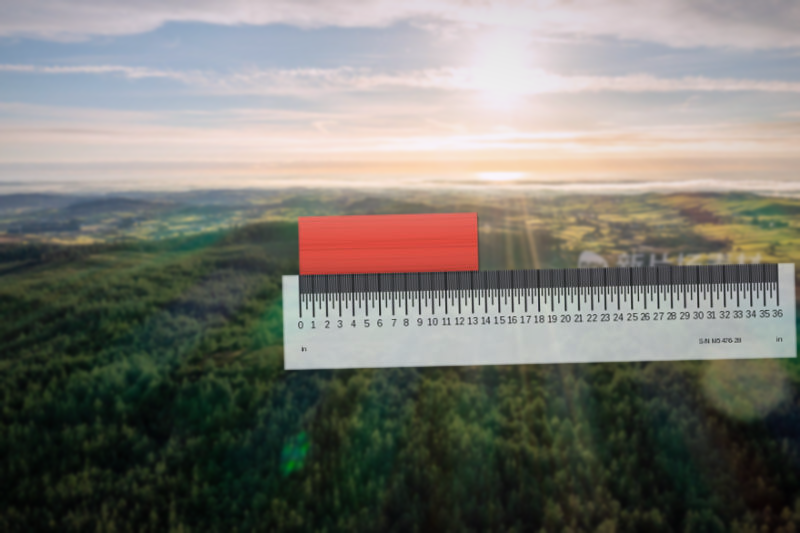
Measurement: 13.5 in
